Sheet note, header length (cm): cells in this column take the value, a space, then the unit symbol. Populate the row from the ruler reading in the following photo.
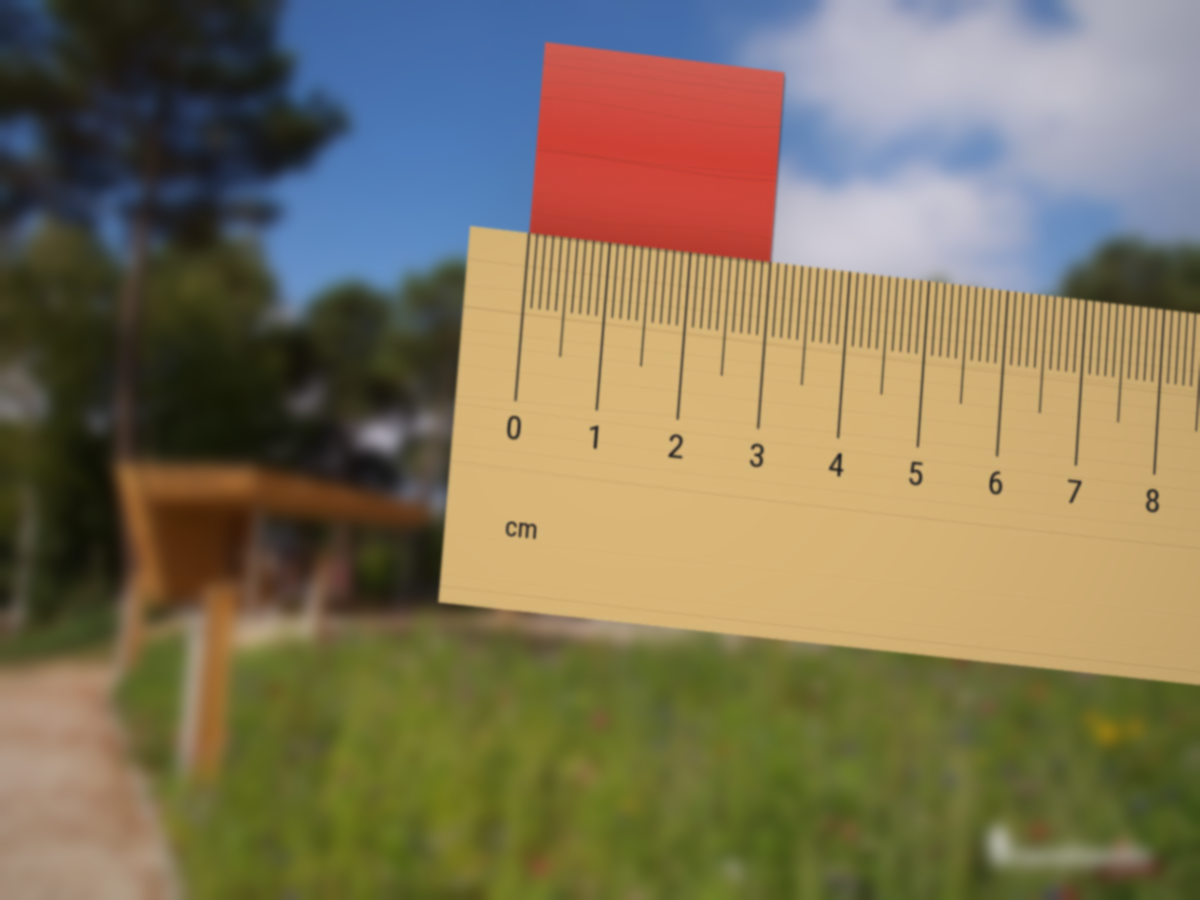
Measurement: 3 cm
